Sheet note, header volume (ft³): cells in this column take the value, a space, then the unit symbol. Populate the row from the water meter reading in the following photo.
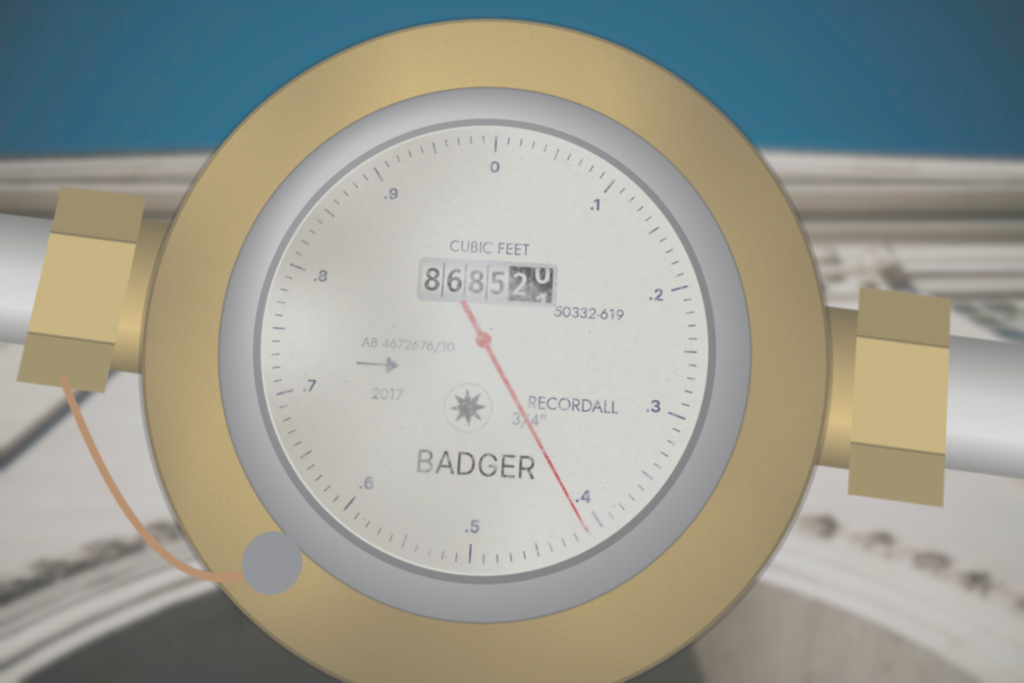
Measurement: 868520.41 ft³
